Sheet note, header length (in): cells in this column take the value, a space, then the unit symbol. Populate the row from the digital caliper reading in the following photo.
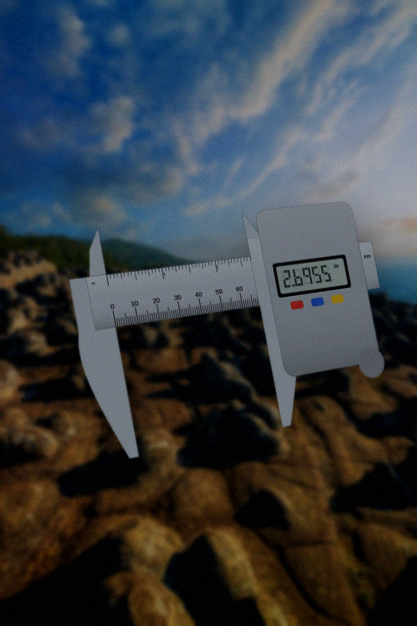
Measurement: 2.6955 in
